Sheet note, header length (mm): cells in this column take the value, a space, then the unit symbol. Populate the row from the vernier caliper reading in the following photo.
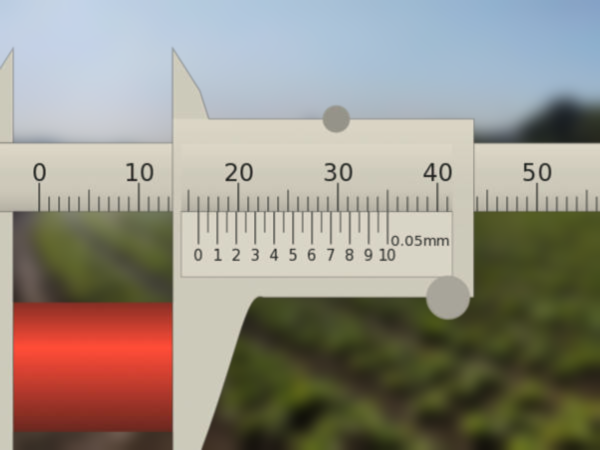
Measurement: 16.0 mm
